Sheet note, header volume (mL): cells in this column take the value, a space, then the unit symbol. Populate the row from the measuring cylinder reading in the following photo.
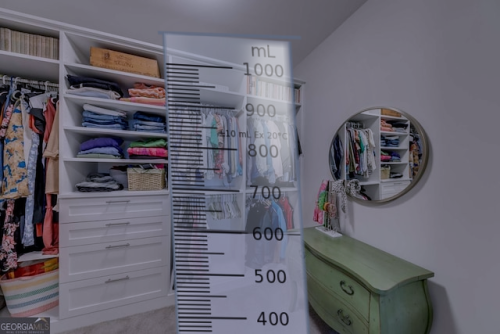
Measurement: 600 mL
